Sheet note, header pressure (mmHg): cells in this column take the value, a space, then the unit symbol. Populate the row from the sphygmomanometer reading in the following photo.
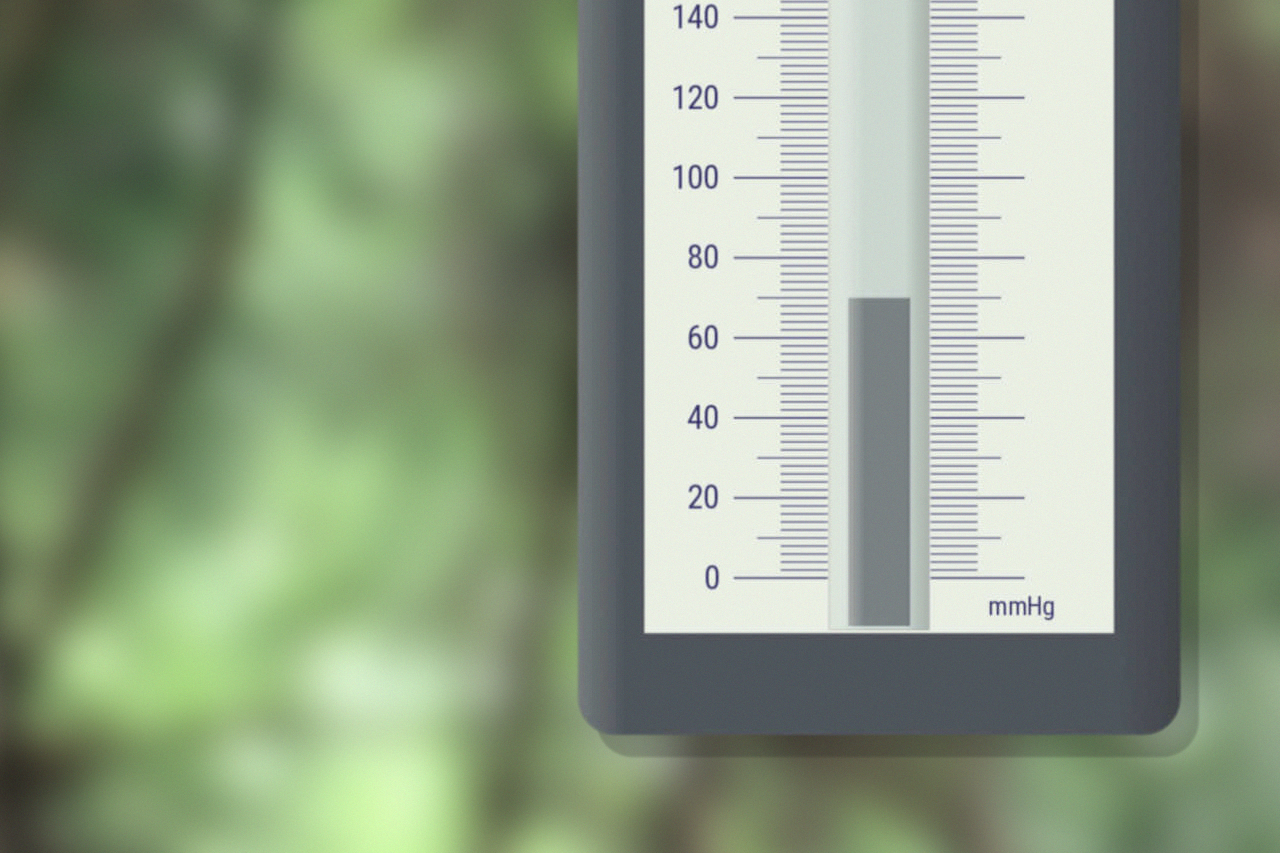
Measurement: 70 mmHg
